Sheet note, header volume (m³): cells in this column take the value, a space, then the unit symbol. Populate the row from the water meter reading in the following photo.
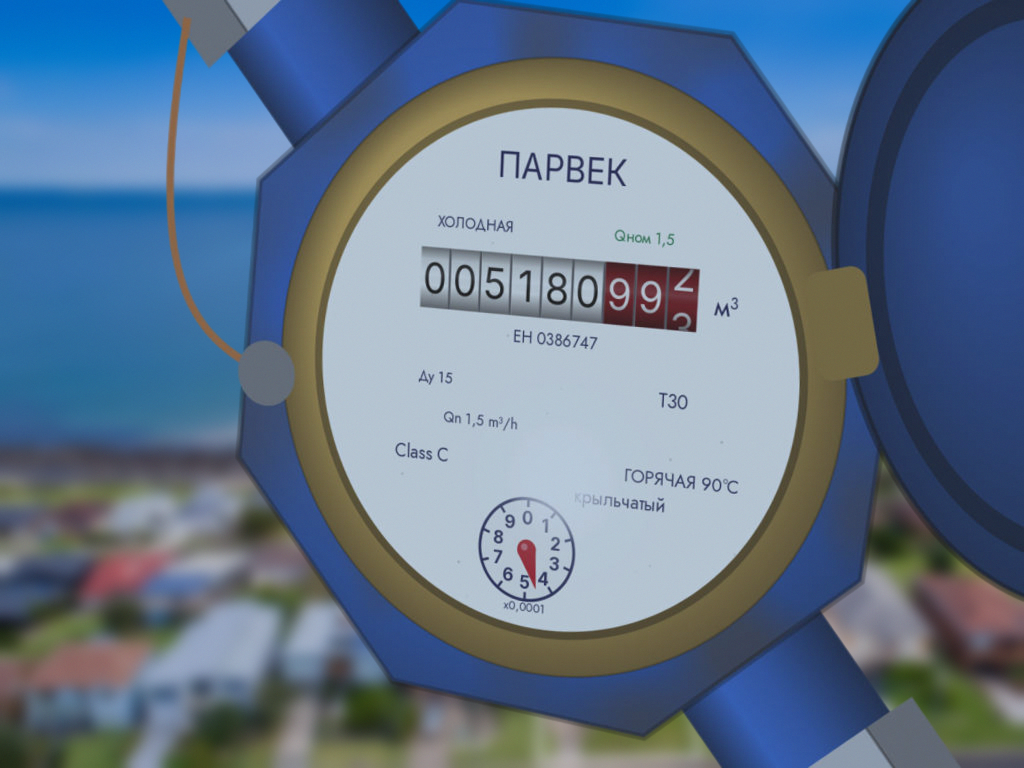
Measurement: 5180.9924 m³
